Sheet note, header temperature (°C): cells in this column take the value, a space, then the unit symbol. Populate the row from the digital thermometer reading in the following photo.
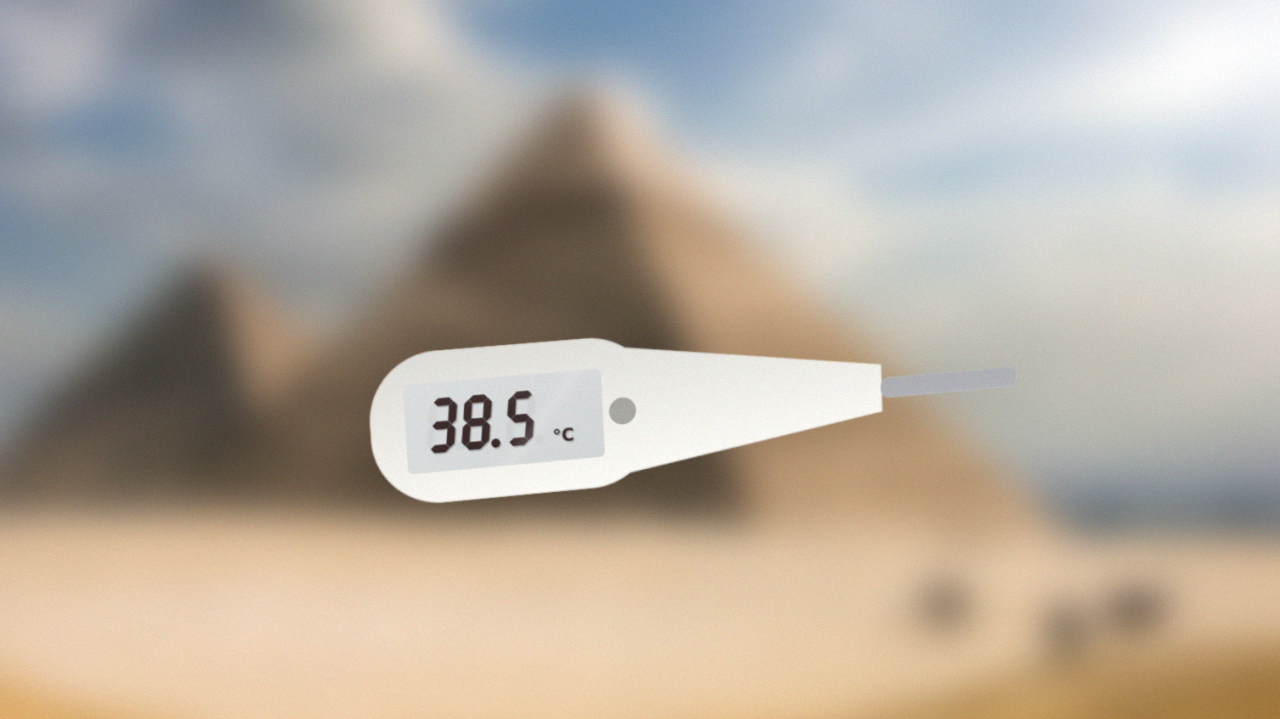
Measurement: 38.5 °C
